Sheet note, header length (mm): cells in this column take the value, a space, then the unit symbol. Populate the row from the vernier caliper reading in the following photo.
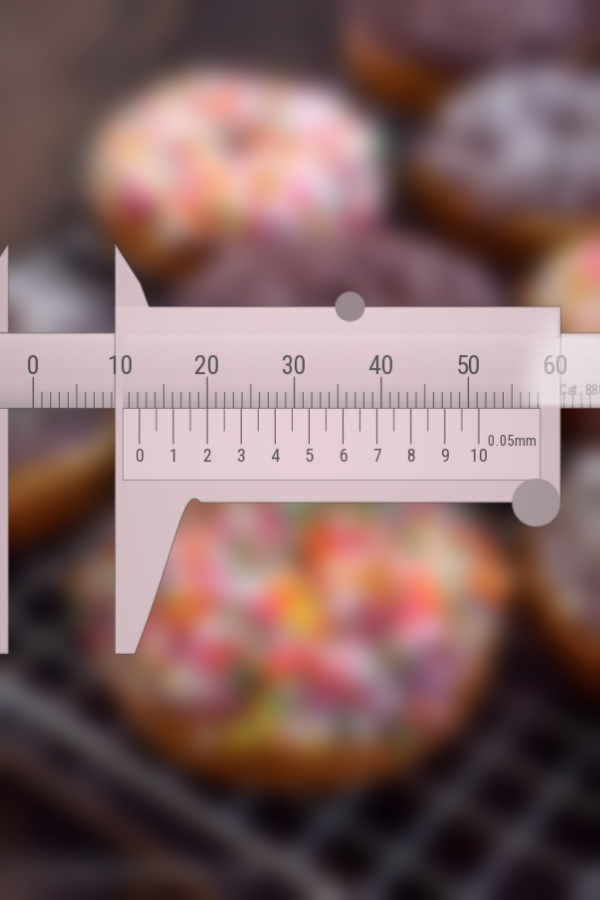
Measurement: 12.2 mm
